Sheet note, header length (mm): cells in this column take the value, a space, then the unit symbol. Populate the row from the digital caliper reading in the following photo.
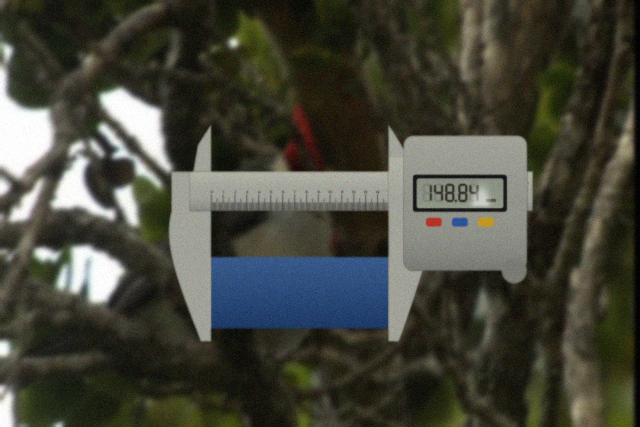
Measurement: 148.84 mm
